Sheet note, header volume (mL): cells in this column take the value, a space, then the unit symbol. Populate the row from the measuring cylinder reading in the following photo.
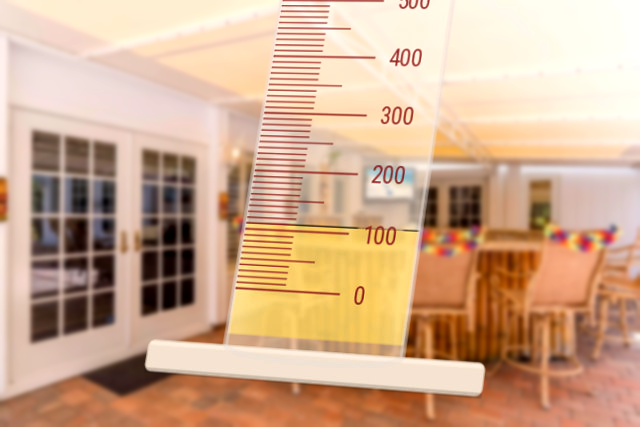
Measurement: 110 mL
